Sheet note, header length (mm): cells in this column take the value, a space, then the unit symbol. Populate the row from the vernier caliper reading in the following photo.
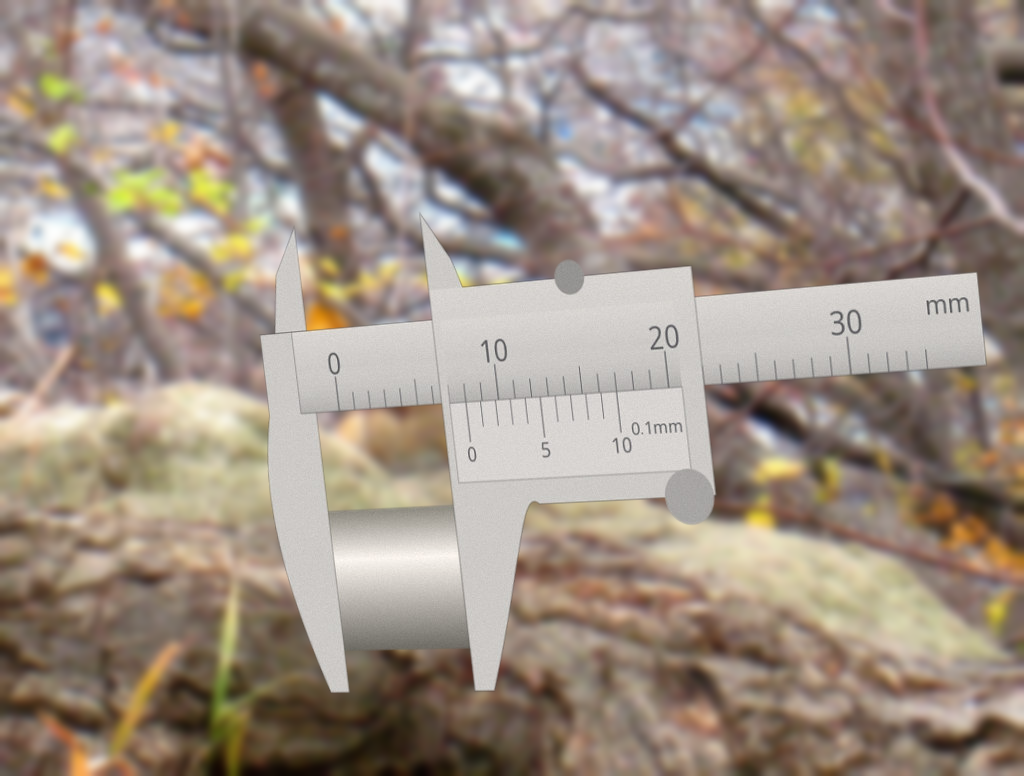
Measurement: 8.0 mm
